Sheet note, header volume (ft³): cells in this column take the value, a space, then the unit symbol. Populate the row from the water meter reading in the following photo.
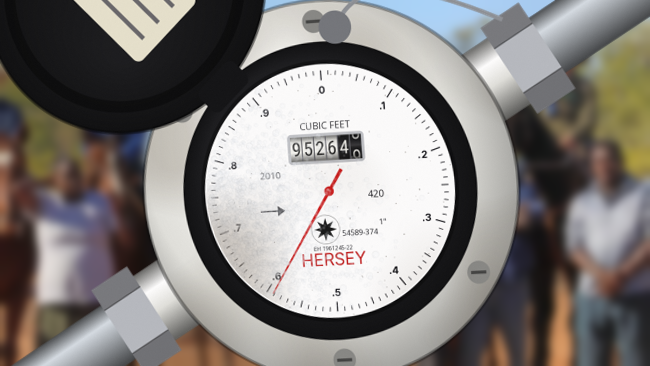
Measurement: 952648.59 ft³
